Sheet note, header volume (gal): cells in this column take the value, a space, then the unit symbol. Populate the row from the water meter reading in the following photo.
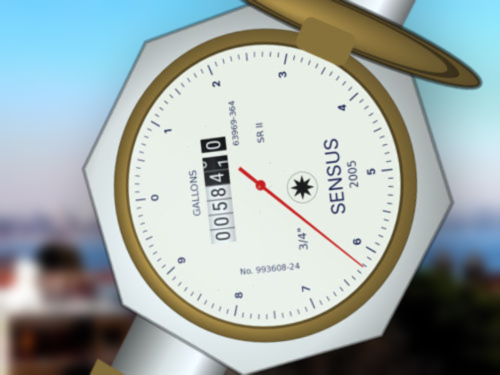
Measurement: 58406.2 gal
